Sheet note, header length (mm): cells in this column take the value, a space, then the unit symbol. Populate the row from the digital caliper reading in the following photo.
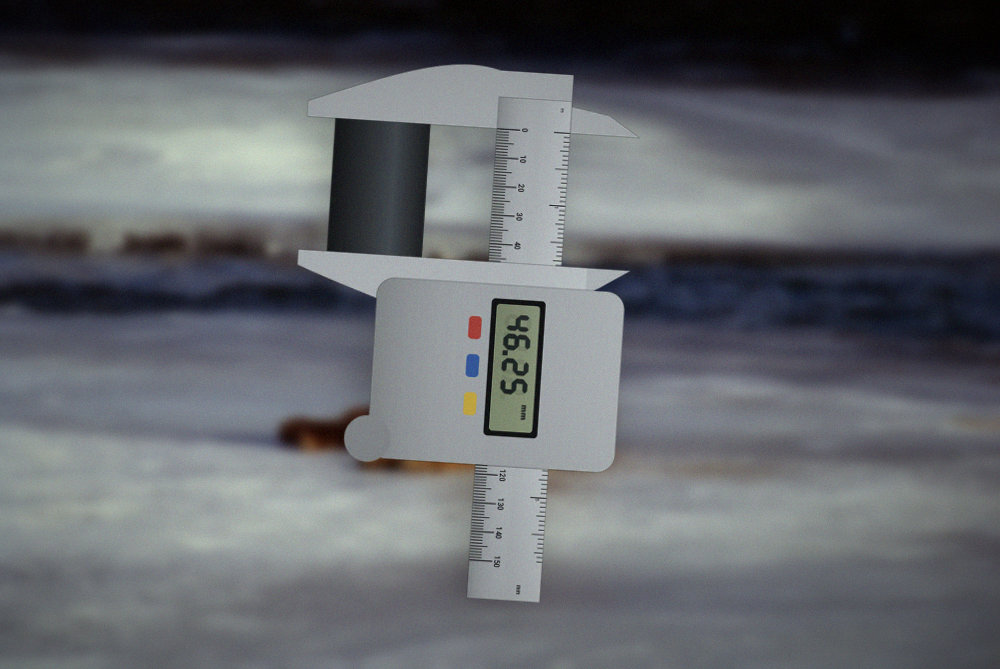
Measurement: 46.25 mm
